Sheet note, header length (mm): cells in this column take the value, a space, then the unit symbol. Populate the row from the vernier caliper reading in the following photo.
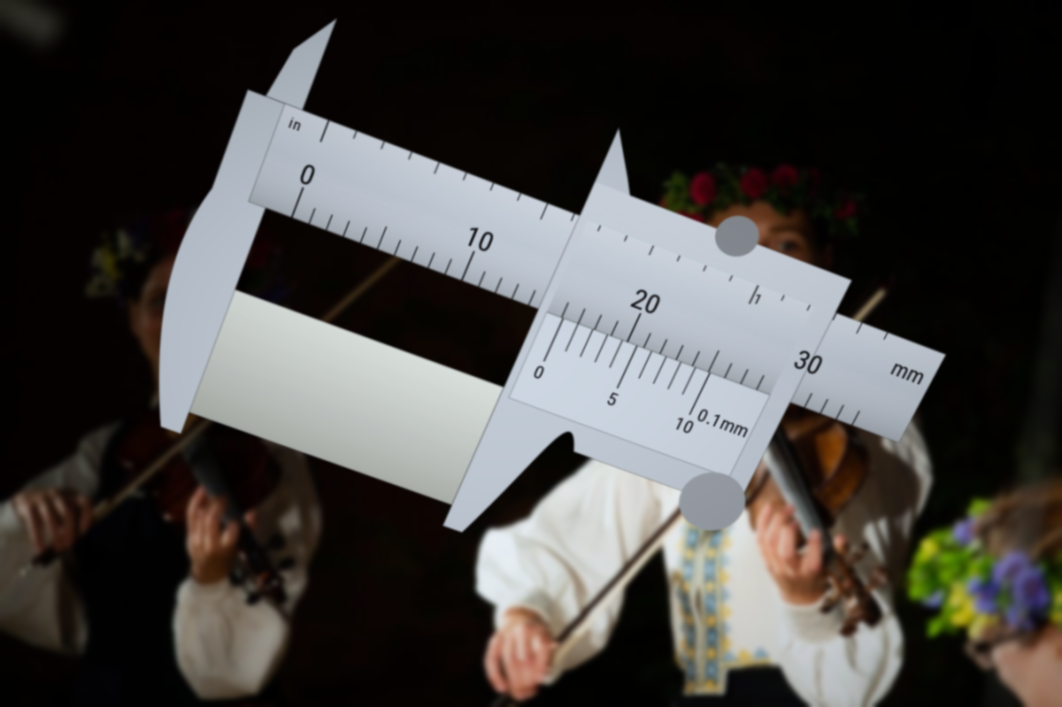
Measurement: 16.1 mm
